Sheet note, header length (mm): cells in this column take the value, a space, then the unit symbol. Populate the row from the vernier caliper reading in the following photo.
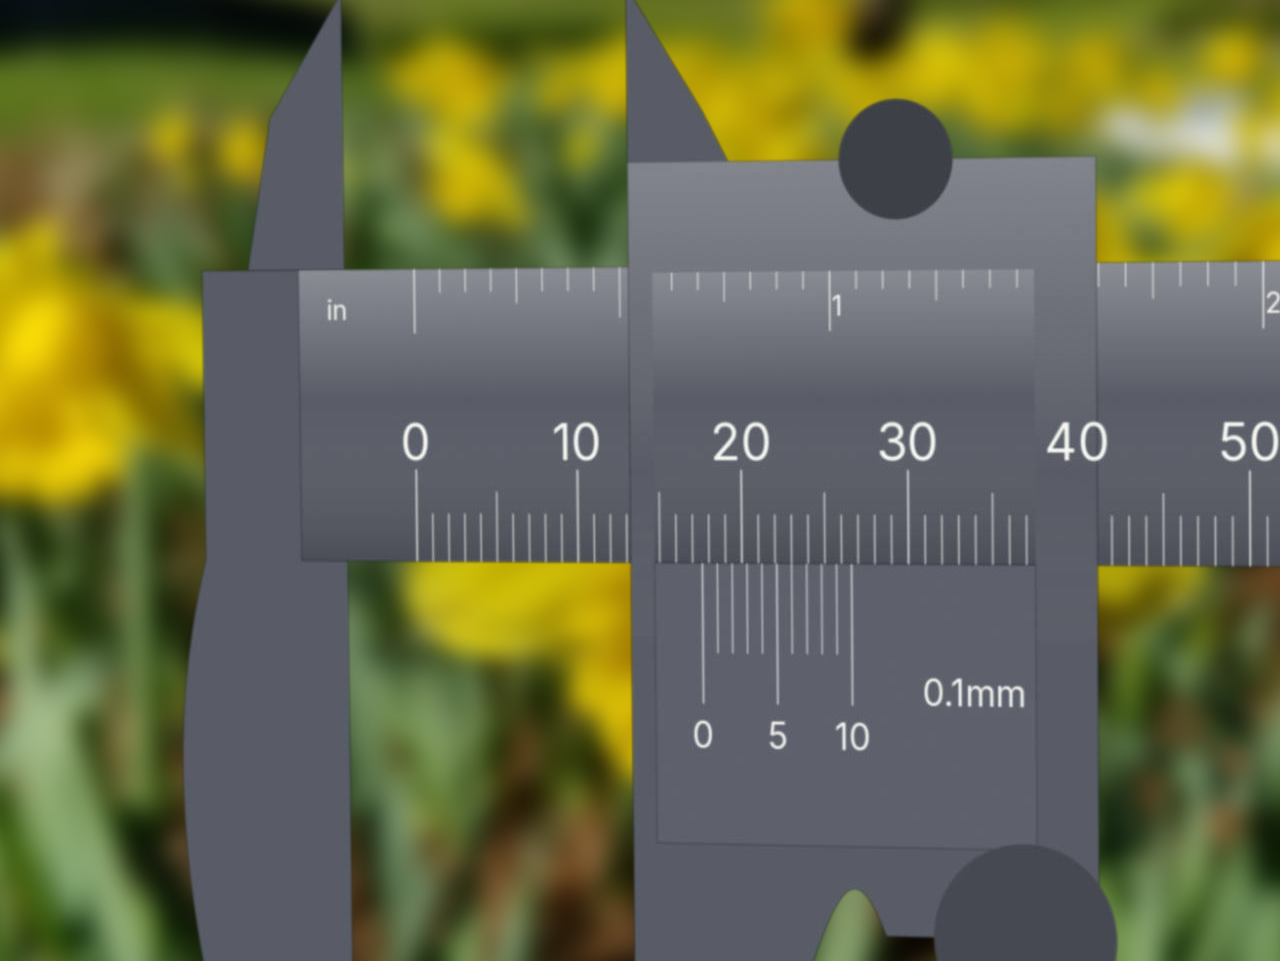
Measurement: 17.6 mm
